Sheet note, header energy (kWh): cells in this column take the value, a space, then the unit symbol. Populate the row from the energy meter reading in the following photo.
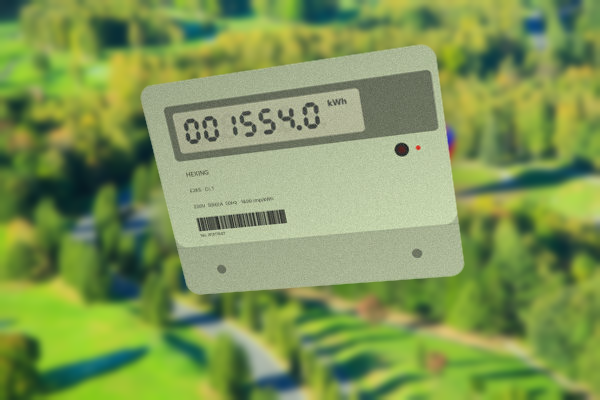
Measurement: 1554.0 kWh
